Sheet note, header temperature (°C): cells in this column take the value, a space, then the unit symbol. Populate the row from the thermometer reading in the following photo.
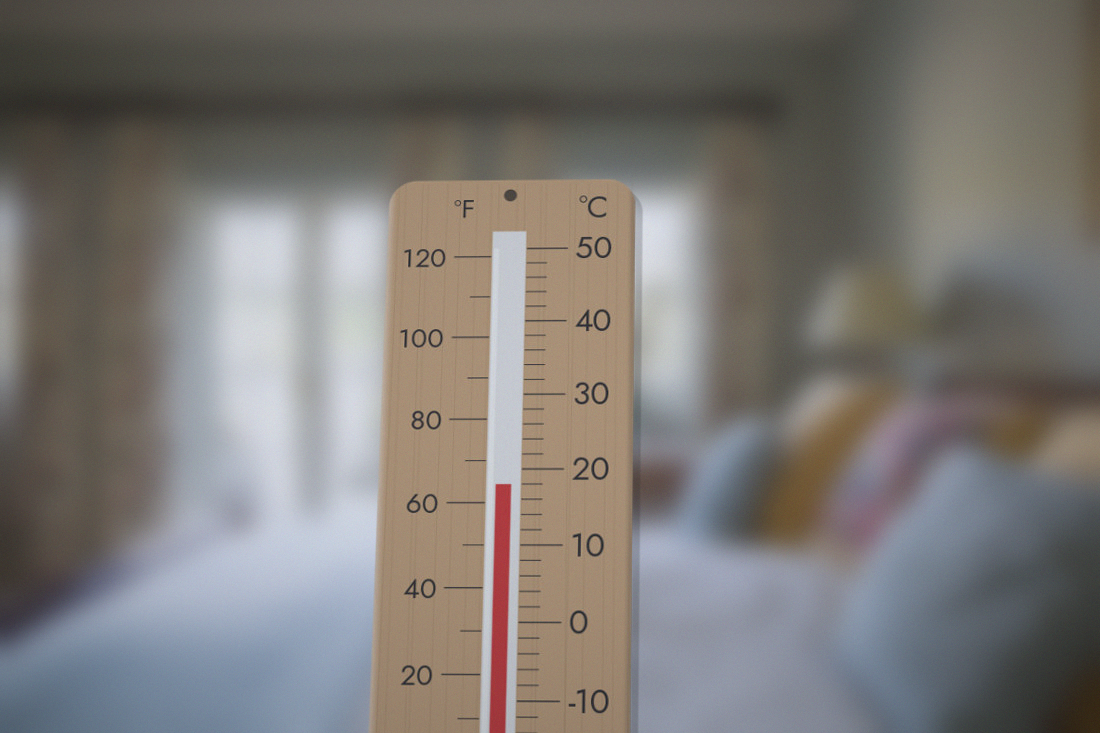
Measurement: 18 °C
